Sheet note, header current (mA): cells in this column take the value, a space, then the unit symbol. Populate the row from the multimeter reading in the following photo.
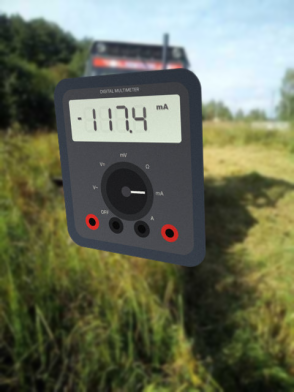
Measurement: -117.4 mA
